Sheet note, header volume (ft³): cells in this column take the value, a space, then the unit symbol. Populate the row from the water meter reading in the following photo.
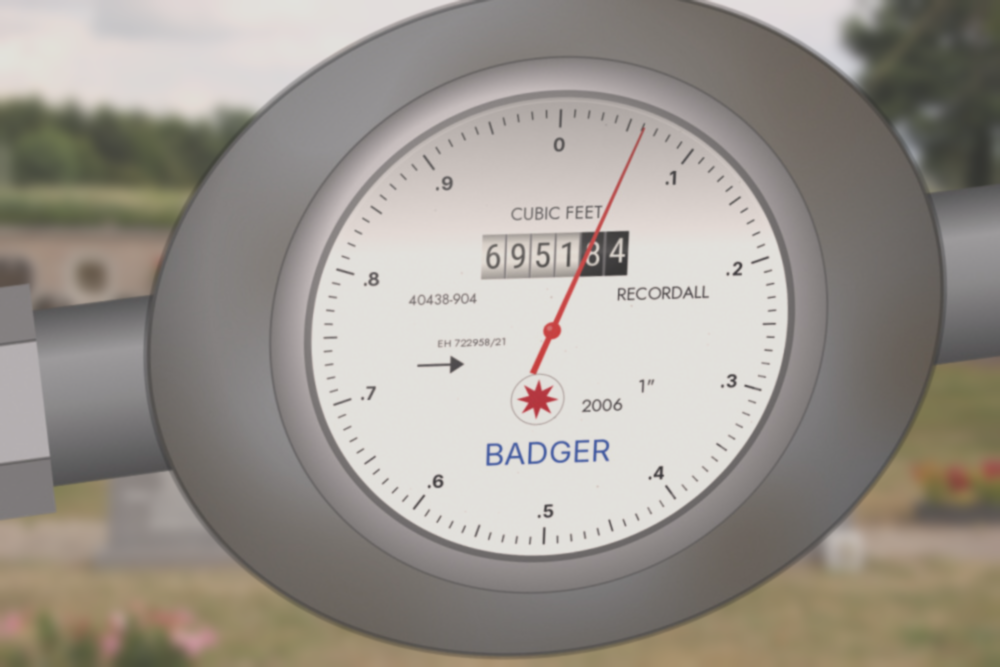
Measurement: 695184.06 ft³
